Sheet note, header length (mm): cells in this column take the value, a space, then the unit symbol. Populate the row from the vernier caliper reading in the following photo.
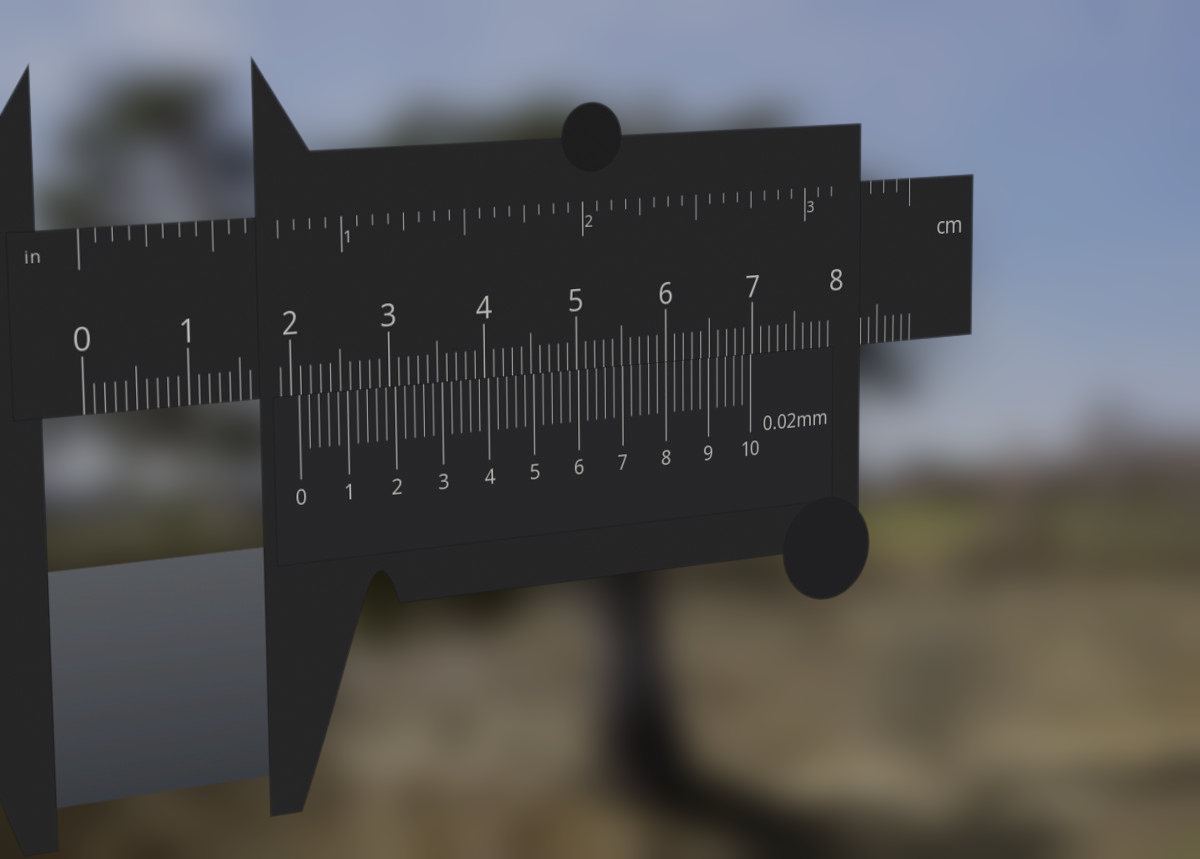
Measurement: 20.8 mm
